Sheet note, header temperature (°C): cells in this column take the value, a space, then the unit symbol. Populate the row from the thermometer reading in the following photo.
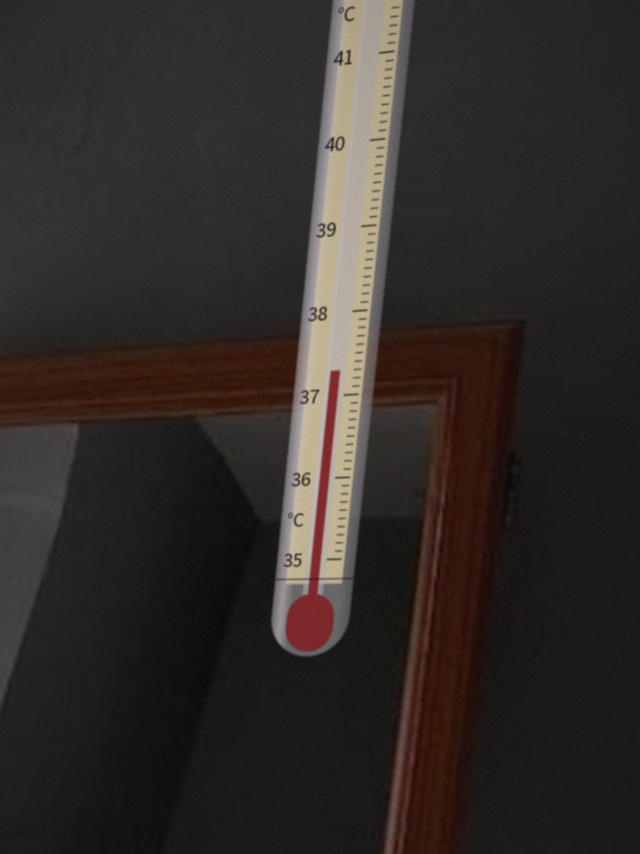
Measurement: 37.3 °C
